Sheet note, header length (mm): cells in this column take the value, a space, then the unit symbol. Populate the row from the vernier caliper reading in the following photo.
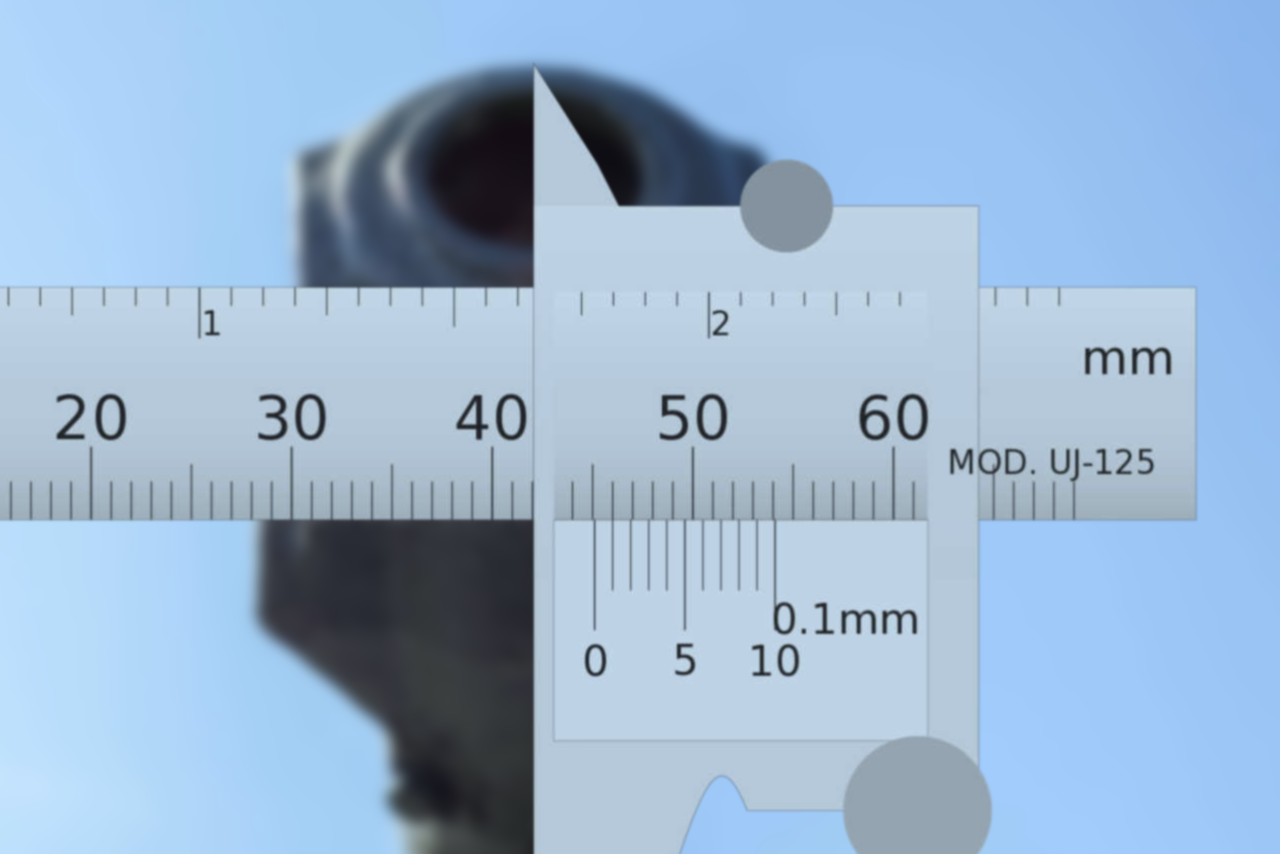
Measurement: 45.1 mm
